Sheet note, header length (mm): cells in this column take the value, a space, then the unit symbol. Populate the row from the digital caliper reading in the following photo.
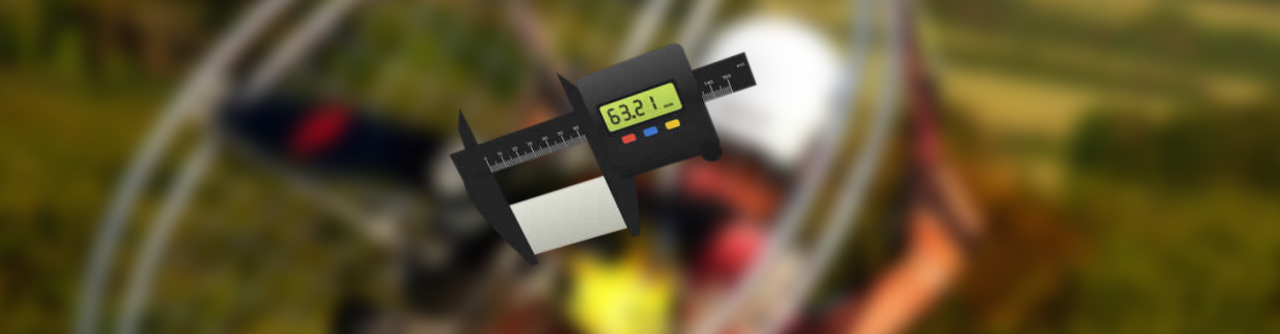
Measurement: 63.21 mm
